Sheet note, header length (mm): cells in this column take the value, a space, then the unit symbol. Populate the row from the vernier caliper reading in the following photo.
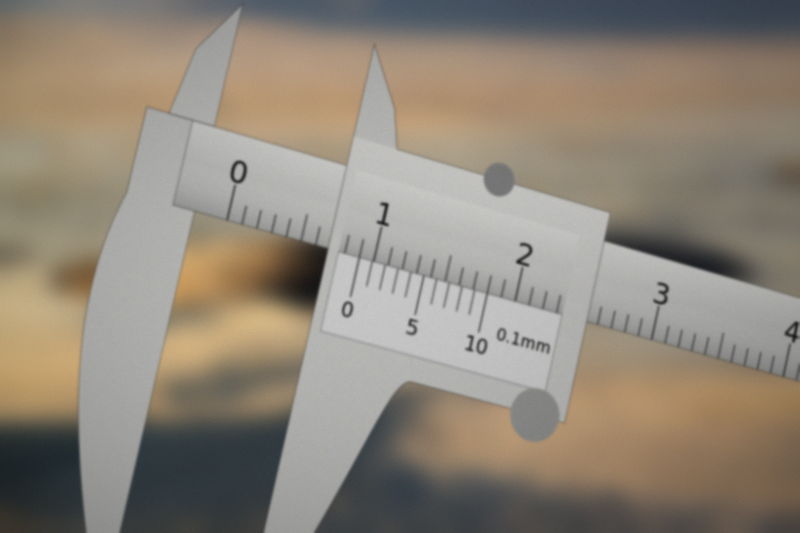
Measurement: 9.0 mm
